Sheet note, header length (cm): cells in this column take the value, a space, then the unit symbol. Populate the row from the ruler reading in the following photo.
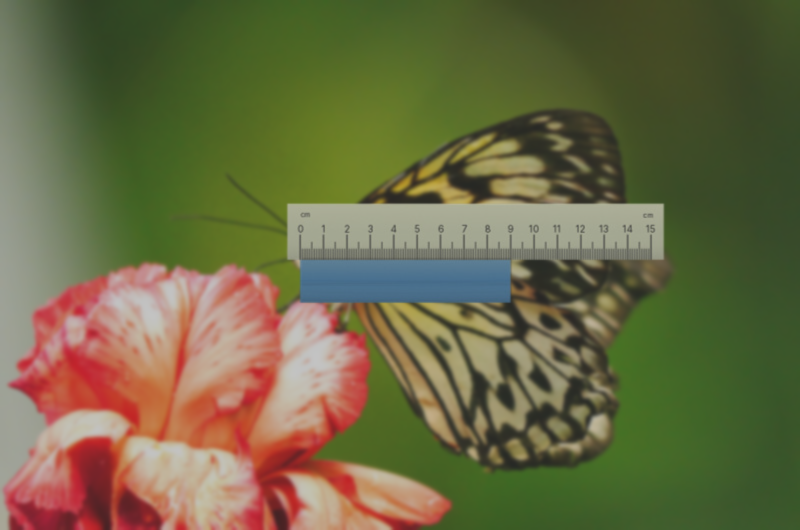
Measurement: 9 cm
